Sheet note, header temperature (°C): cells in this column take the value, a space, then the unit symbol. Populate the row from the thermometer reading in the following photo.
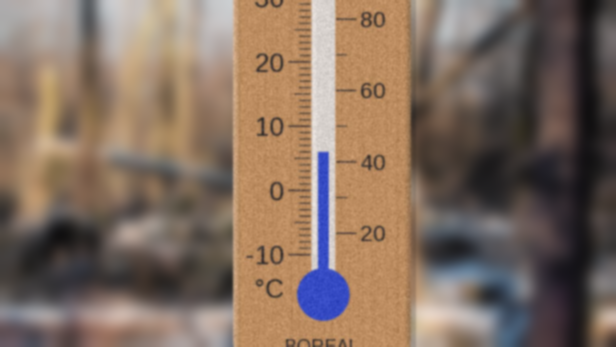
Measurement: 6 °C
